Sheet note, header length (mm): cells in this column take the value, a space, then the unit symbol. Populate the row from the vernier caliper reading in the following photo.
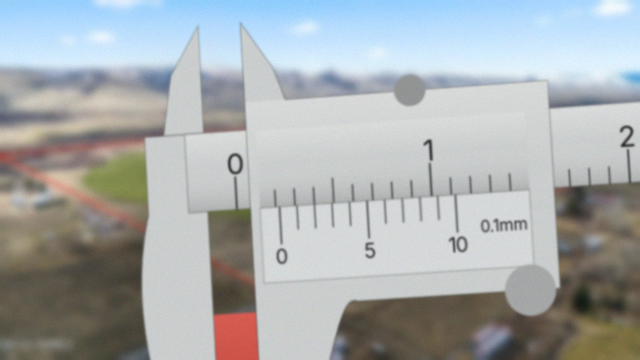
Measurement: 2.2 mm
